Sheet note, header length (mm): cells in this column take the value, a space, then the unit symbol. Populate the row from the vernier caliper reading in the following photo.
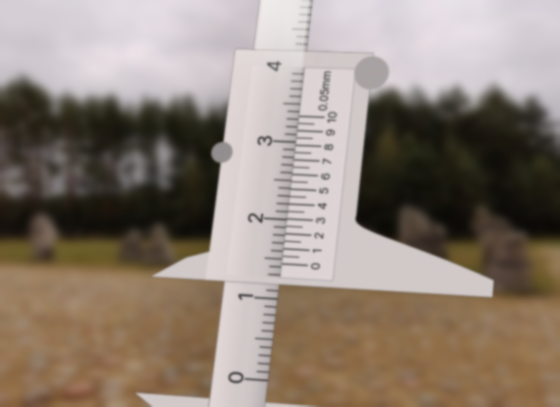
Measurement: 14.4 mm
